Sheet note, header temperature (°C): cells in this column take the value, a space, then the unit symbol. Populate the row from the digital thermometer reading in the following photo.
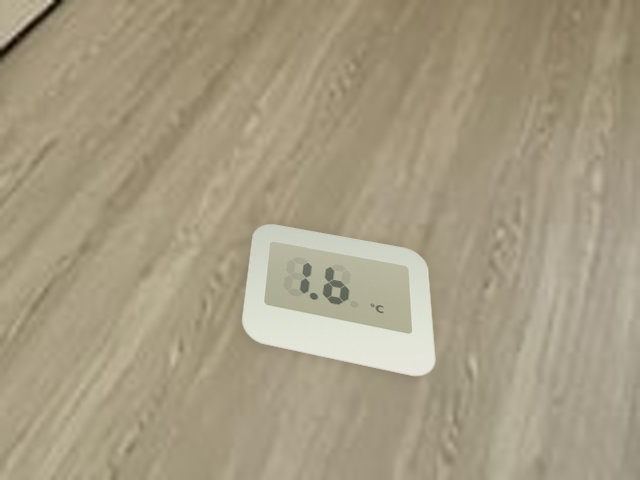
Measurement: 1.6 °C
